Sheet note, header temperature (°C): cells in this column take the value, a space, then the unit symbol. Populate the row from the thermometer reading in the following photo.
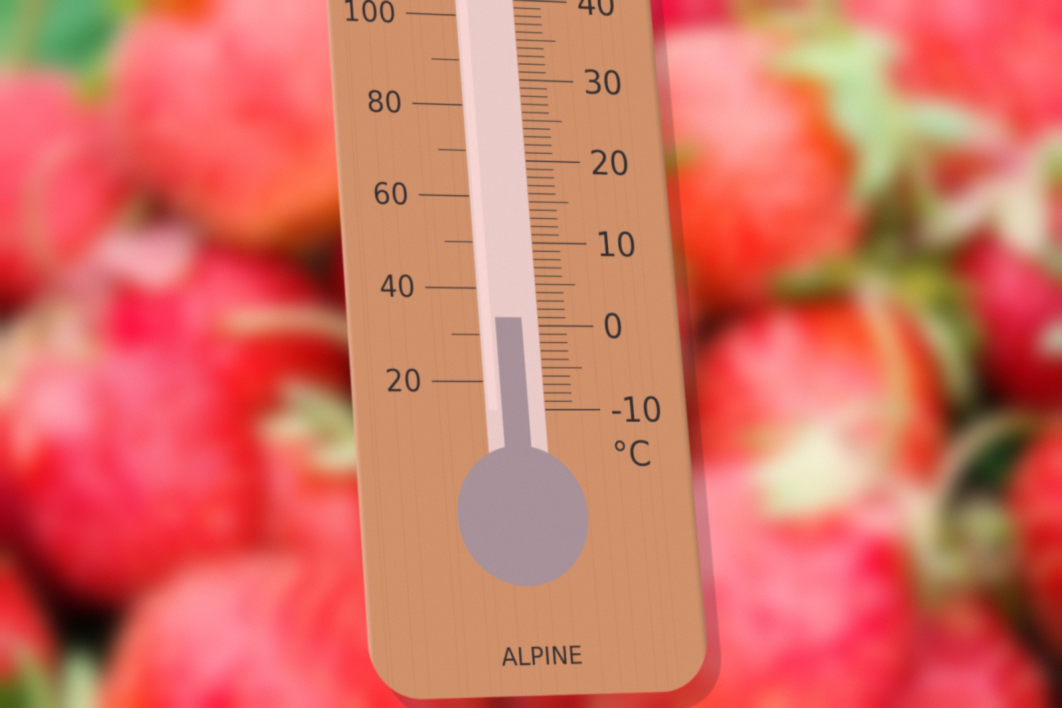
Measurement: 1 °C
